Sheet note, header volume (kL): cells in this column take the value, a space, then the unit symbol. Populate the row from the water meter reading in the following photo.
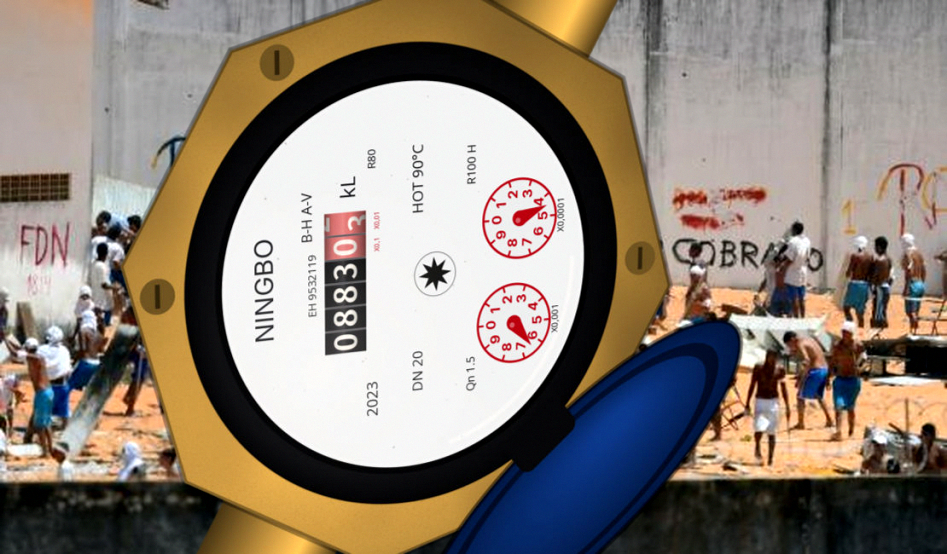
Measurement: 883.0264 kL
